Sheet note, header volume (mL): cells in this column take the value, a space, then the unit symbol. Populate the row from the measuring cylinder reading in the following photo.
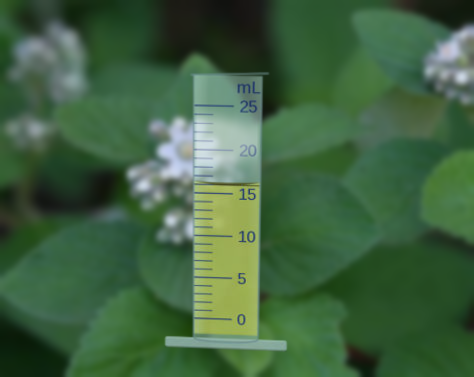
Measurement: 16 mL
